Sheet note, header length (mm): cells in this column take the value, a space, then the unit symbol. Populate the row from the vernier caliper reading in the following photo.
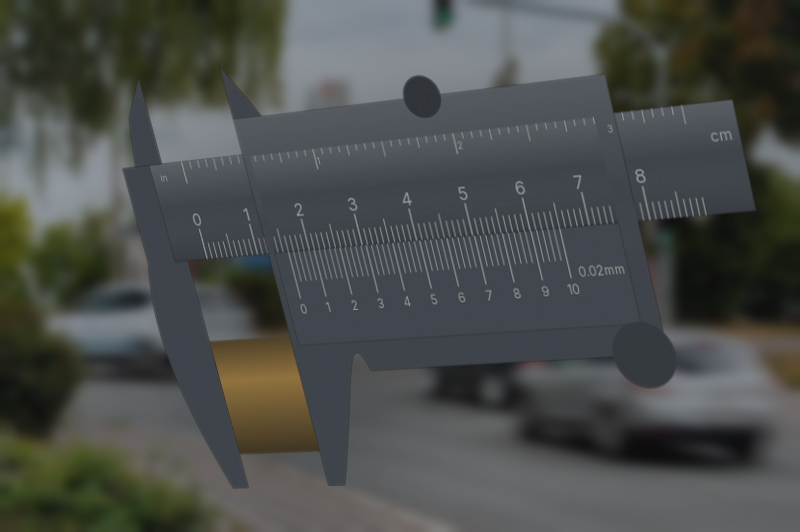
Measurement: 16.0 mm
